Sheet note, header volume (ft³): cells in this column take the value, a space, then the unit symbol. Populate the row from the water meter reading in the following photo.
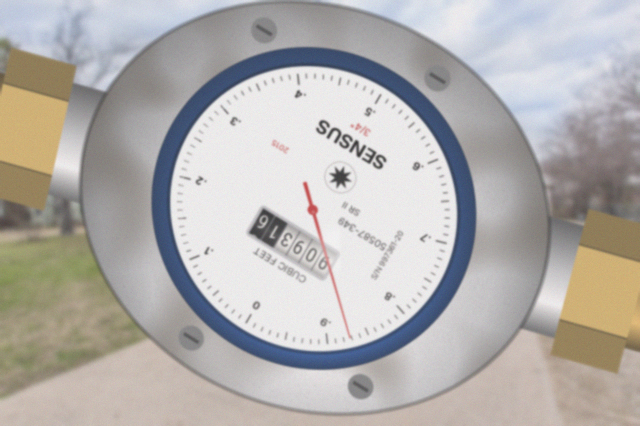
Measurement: 909315.87 ft³
